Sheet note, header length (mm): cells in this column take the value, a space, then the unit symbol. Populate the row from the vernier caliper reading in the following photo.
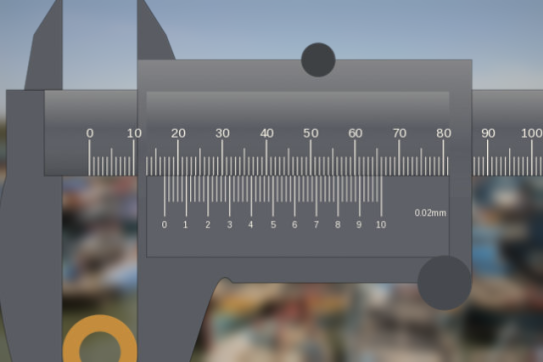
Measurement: 17.0 mm
